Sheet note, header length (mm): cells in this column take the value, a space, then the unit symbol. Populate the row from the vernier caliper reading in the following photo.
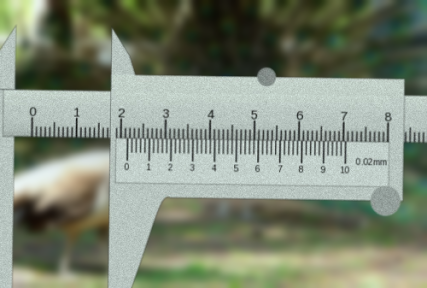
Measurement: 21.5 mm
